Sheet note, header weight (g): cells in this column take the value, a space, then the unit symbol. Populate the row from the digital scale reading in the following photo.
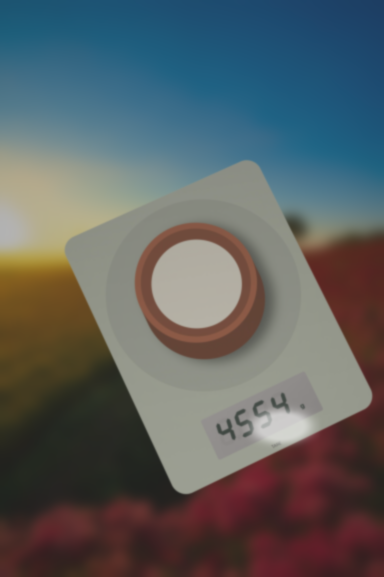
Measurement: 4554 g
